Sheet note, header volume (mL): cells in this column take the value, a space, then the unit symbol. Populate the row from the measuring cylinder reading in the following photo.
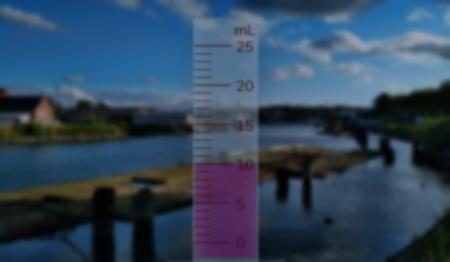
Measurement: 10 mL
